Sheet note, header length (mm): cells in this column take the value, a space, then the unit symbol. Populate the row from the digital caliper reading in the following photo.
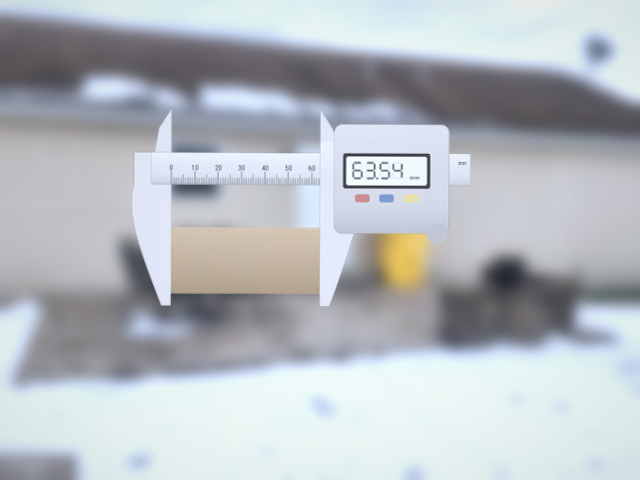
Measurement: 63.54 mm
